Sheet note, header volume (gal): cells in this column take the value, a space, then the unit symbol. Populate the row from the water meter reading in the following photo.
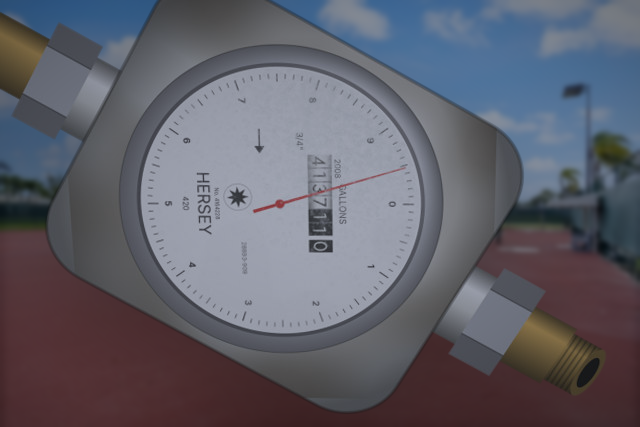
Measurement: 4137109.5 gal
